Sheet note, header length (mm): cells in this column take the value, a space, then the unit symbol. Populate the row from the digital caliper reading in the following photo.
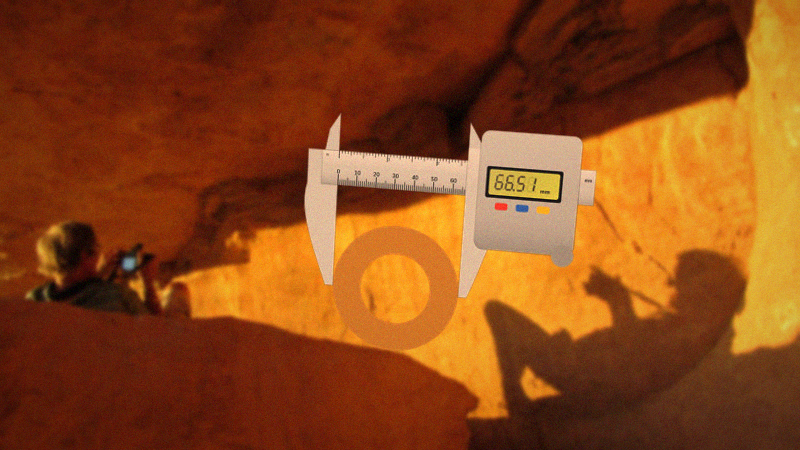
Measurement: 66.51 mm
